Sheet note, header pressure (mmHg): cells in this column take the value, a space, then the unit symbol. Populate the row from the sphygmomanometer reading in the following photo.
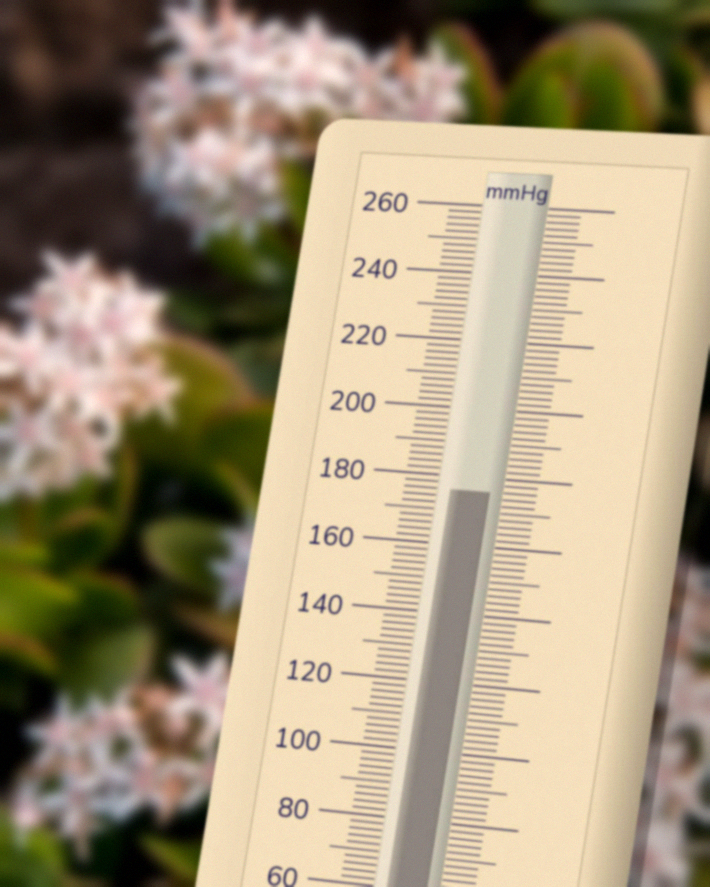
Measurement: 176 mmHg
